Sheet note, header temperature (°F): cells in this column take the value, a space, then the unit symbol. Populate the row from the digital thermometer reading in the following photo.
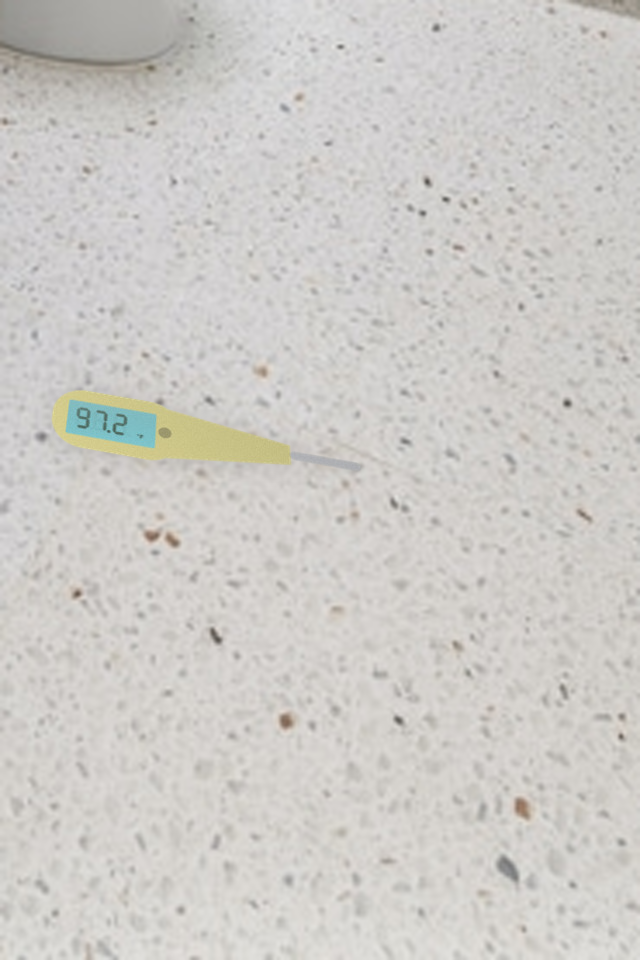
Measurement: 97.2 °F
